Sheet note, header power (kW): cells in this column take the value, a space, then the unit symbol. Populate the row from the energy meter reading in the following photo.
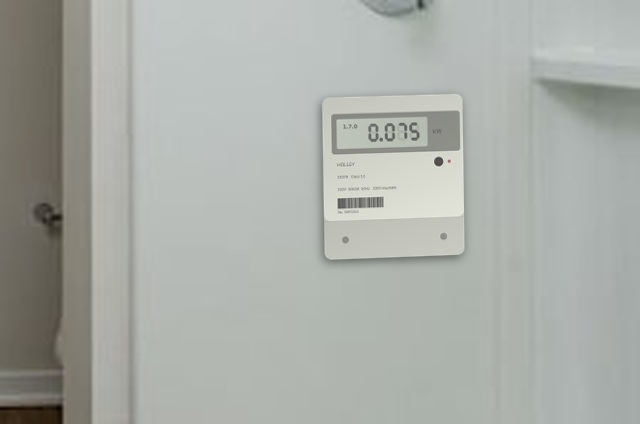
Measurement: 0.075 kW
